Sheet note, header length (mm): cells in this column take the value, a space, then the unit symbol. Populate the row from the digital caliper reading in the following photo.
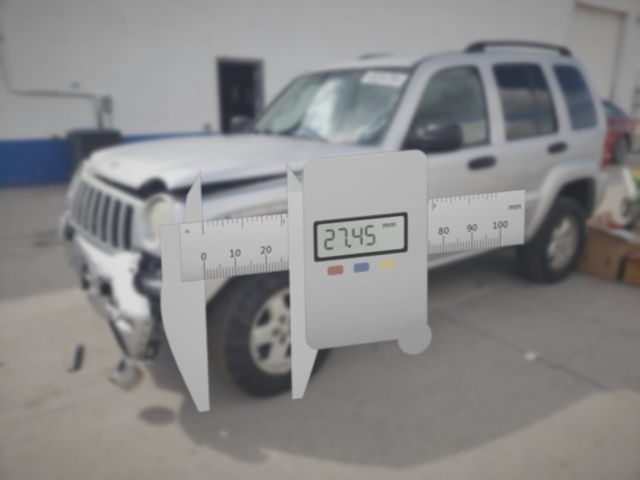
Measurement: 27.45 mm
